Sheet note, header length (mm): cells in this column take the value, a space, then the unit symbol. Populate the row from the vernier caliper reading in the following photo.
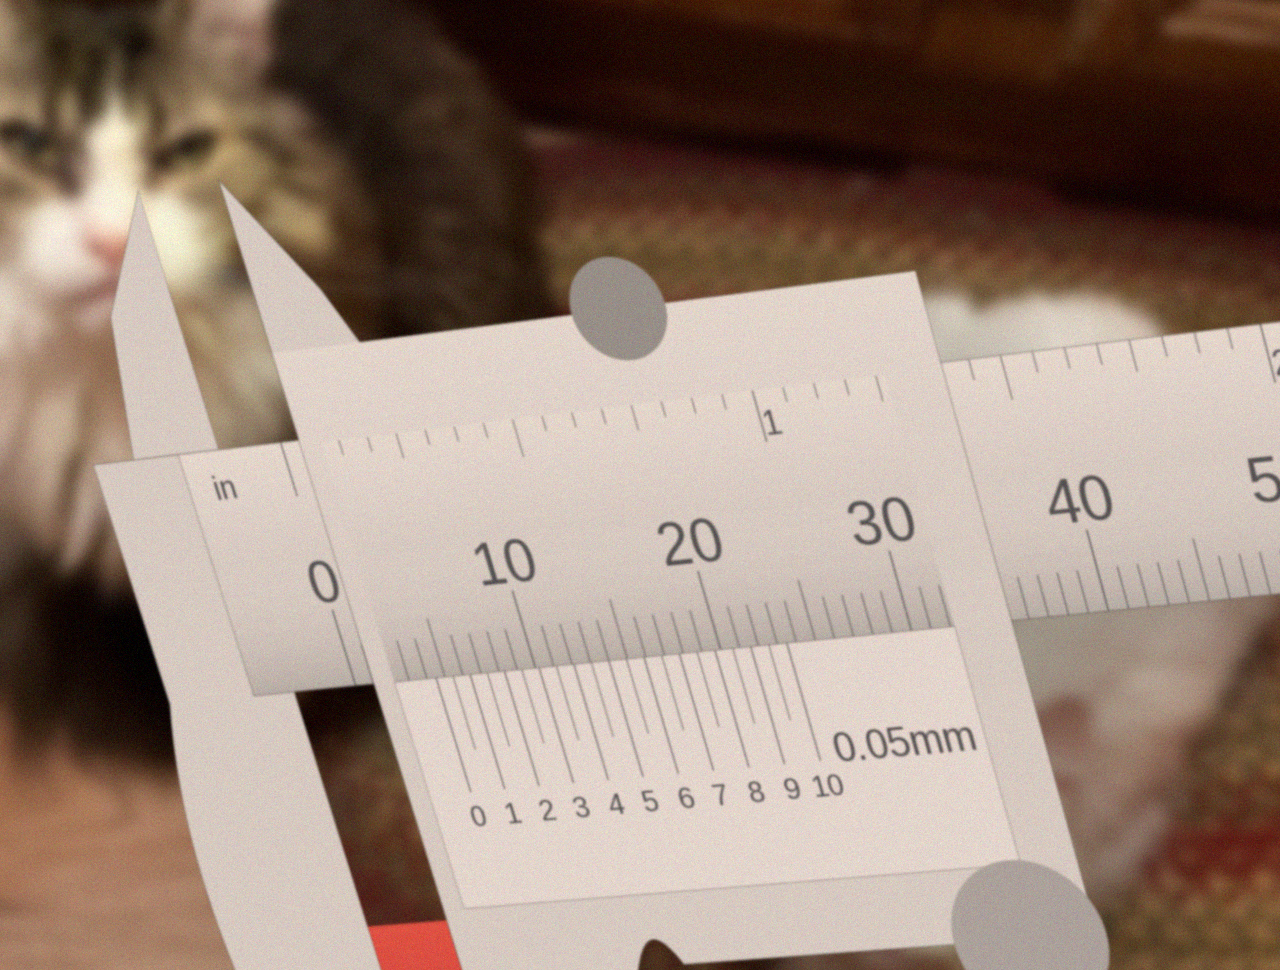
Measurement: 4.5 mm
